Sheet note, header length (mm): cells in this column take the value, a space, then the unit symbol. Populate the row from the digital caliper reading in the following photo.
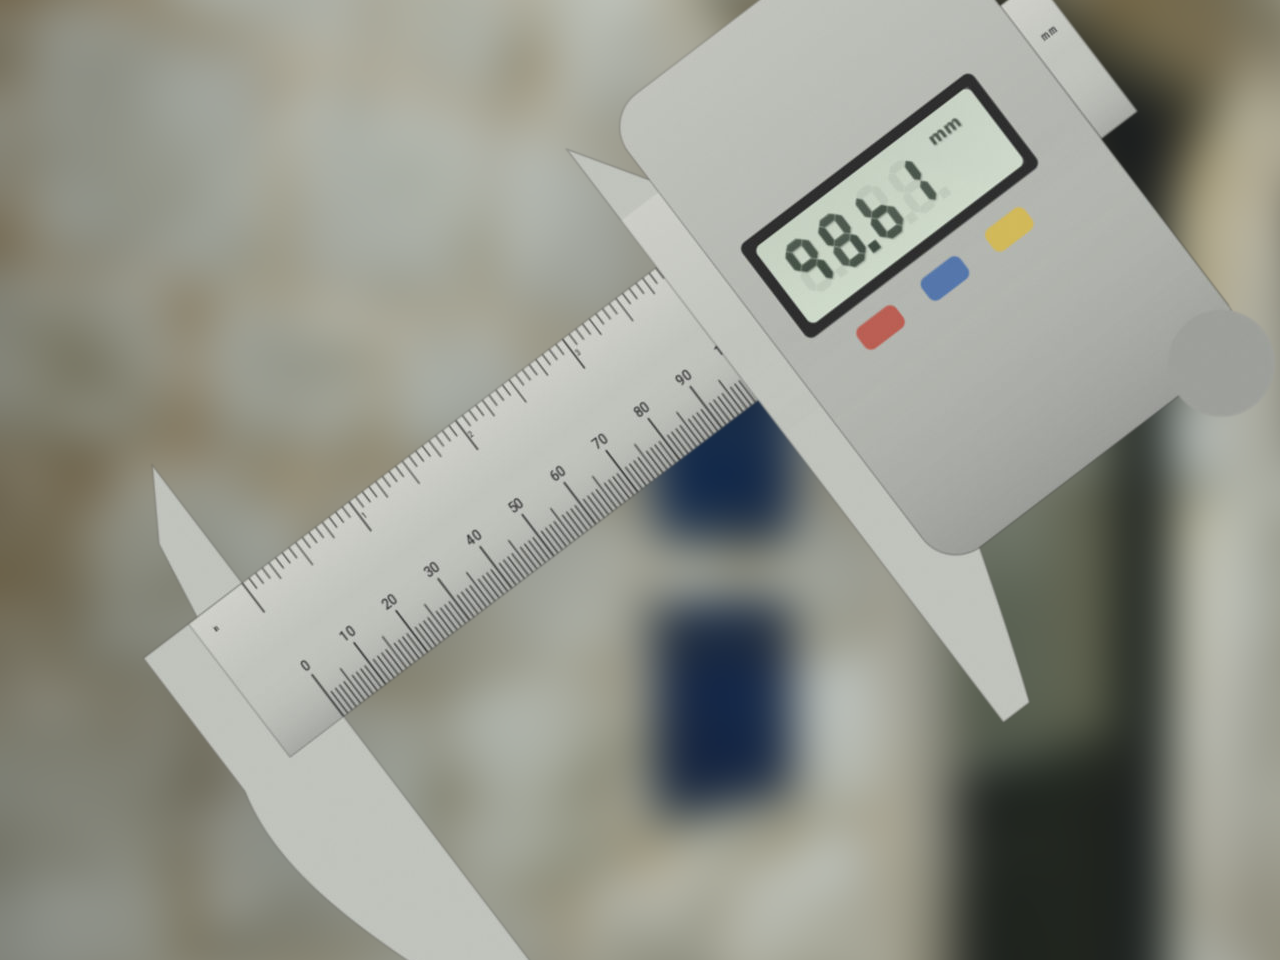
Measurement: 98.61 mm
